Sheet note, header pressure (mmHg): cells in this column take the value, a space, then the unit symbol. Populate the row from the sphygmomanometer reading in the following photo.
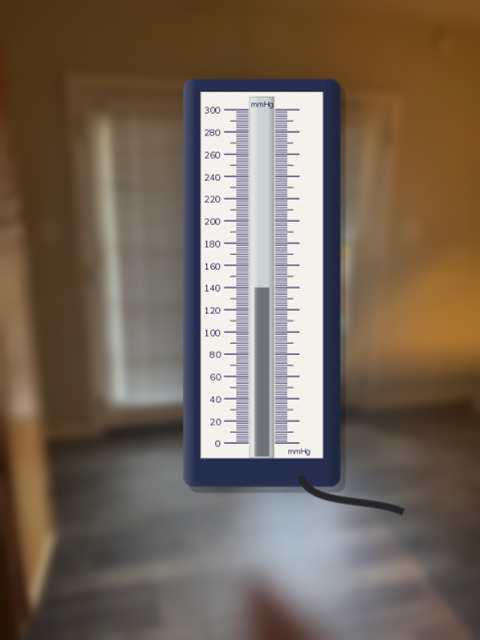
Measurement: 140 mmHg
